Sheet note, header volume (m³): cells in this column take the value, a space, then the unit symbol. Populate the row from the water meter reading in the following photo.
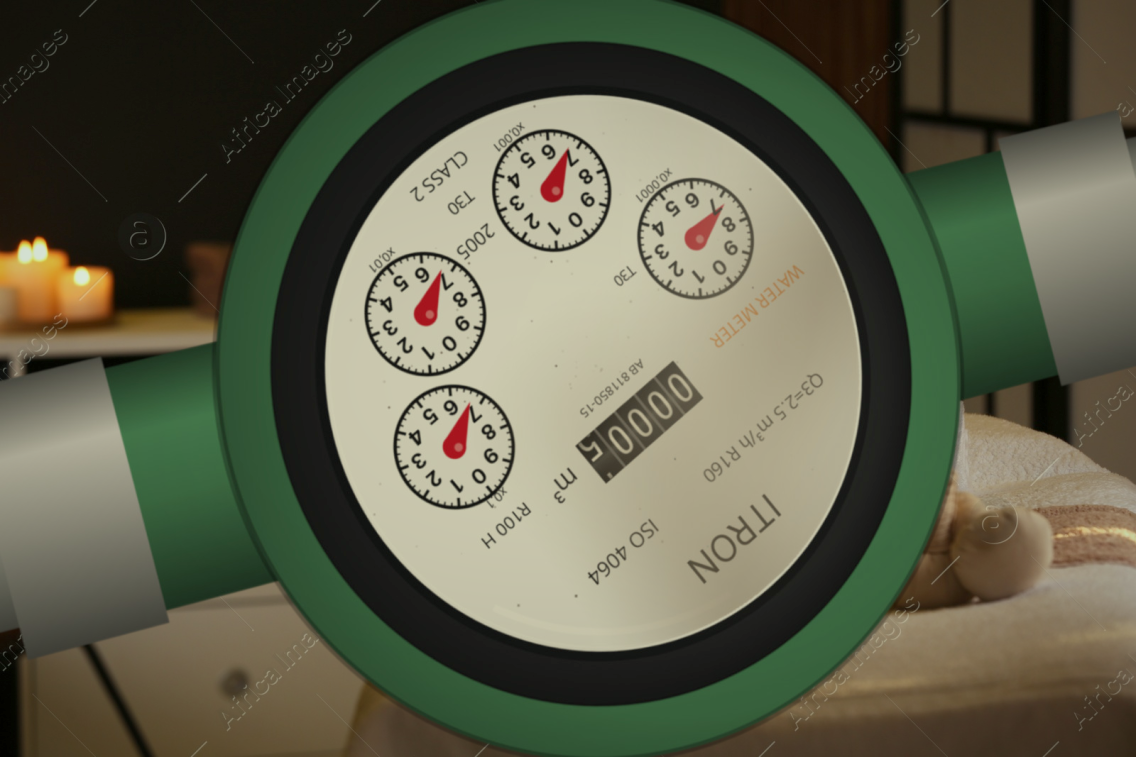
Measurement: 4.6667 m³
